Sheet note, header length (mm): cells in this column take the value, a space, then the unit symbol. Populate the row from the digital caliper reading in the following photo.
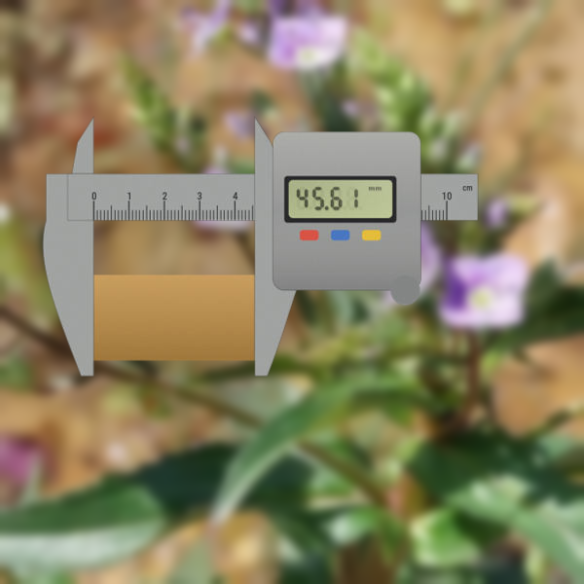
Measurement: 45.61 mm
